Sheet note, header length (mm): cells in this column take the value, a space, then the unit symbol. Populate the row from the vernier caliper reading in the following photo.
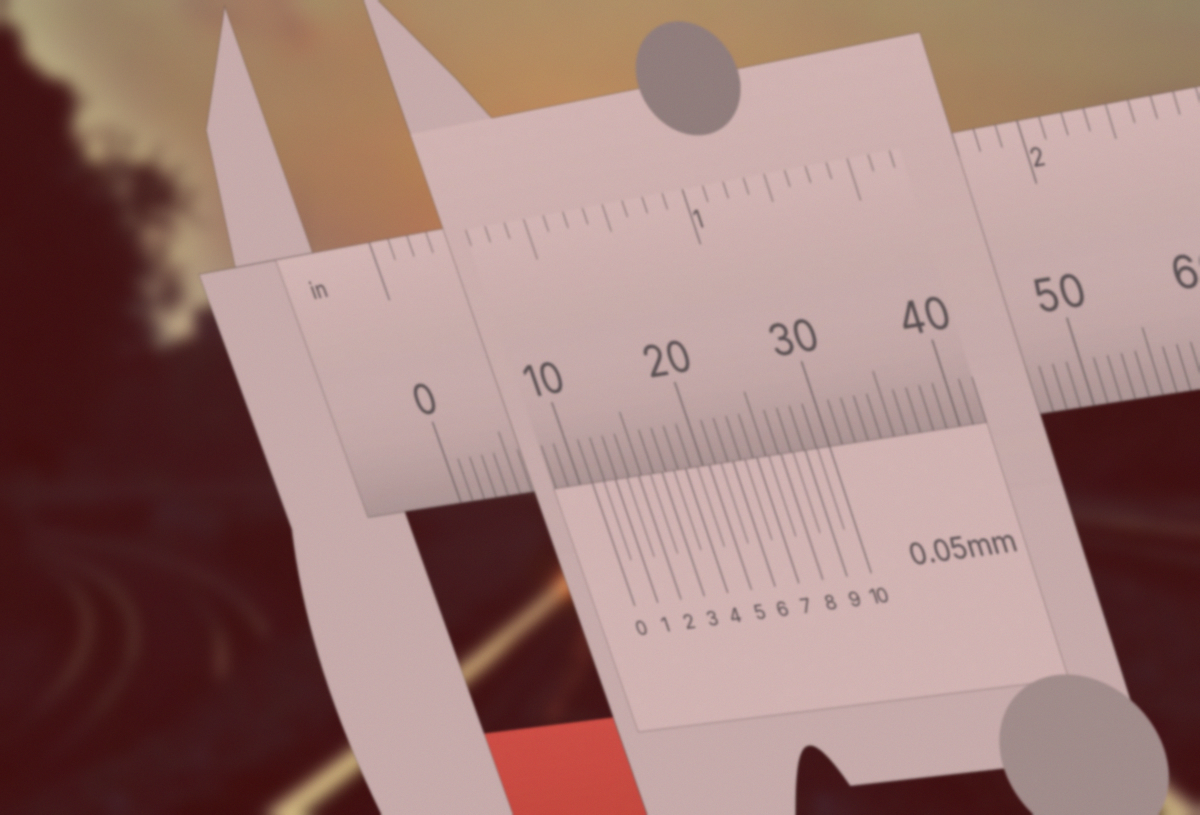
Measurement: 11.0 mm
